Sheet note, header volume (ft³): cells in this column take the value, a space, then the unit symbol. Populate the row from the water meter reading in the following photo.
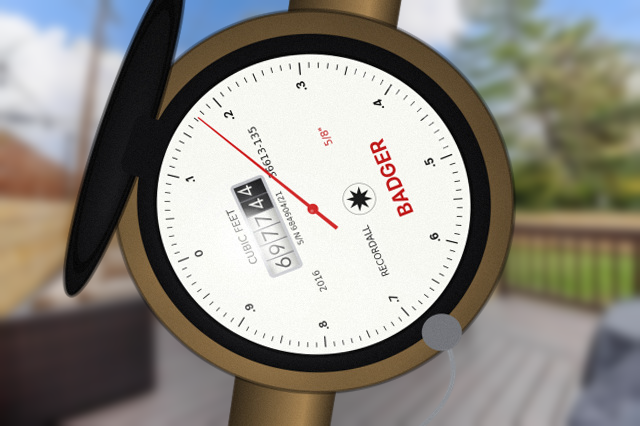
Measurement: 697744.17 ft³
